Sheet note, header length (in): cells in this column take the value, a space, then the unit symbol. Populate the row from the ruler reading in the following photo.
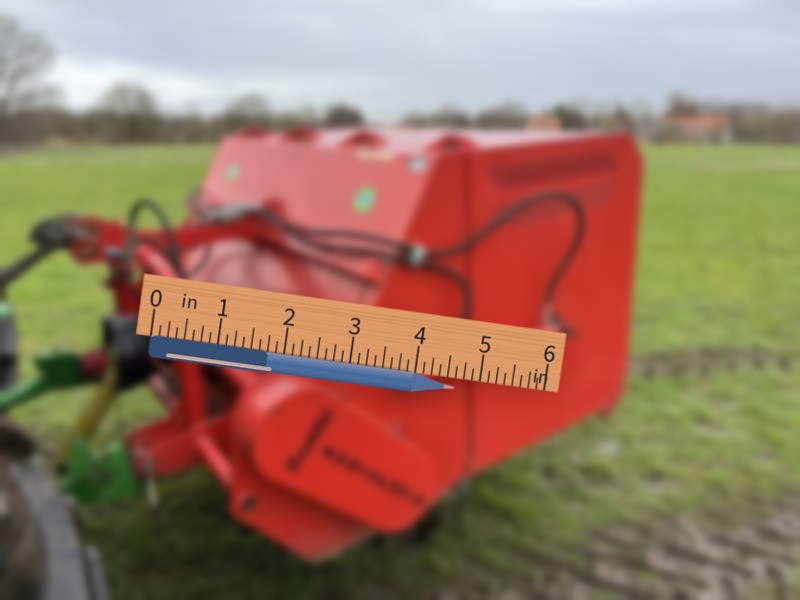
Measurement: 4.625 in
